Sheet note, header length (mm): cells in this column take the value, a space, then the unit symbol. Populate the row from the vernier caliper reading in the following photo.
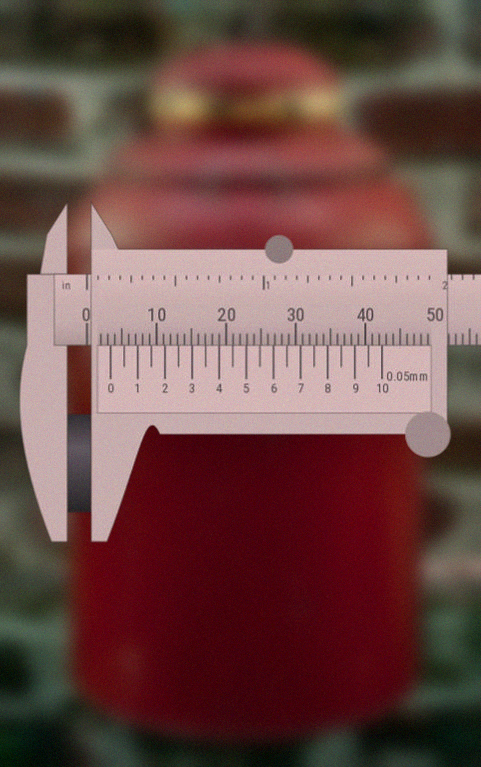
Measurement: 3.4 mm
